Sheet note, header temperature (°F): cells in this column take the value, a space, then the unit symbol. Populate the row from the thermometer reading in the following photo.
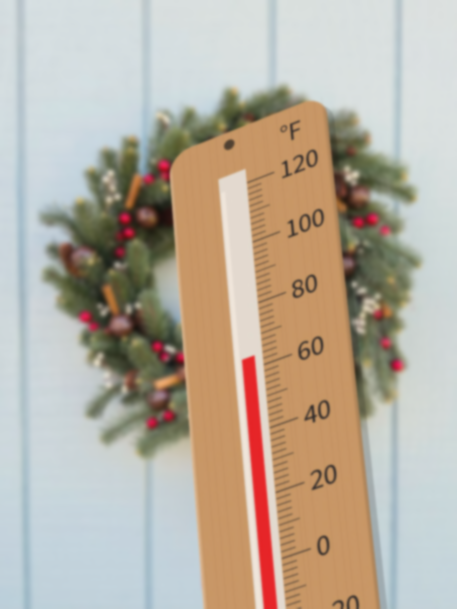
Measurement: 64 °F
